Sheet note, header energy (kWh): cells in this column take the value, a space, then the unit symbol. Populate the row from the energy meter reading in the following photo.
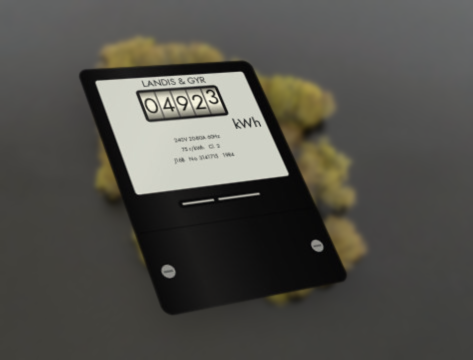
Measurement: 4923 kWh
